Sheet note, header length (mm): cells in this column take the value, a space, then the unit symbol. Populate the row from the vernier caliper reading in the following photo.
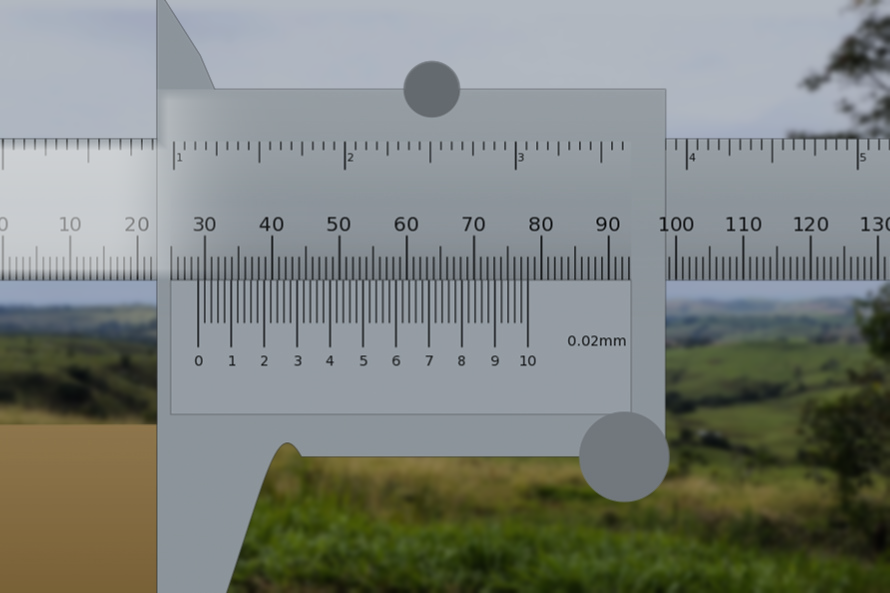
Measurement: 29.0 mm
